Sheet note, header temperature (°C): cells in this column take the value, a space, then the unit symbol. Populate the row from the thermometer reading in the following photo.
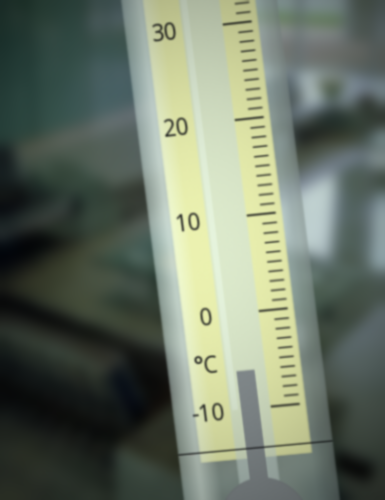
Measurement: -6 °C
